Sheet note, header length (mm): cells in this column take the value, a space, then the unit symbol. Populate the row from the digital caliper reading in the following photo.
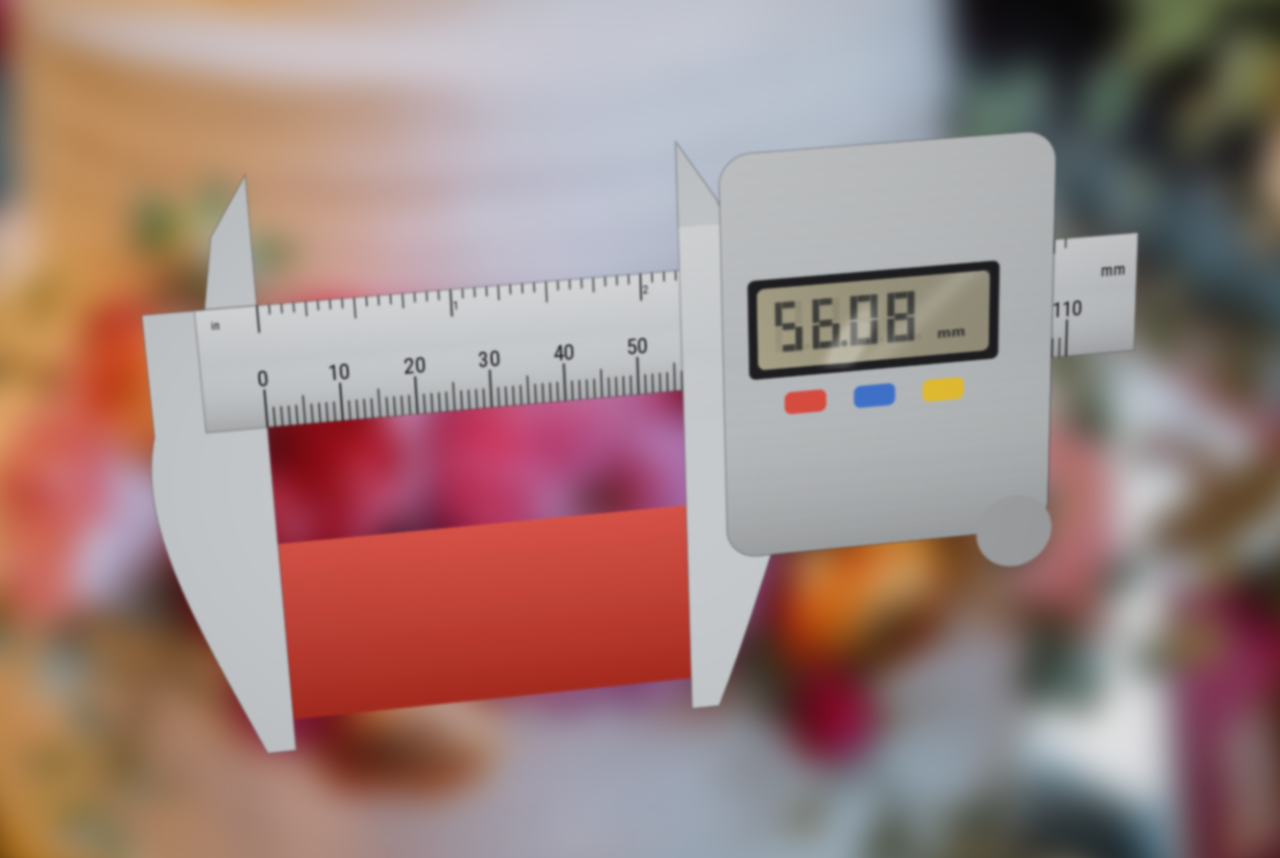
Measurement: 56.08 mm
